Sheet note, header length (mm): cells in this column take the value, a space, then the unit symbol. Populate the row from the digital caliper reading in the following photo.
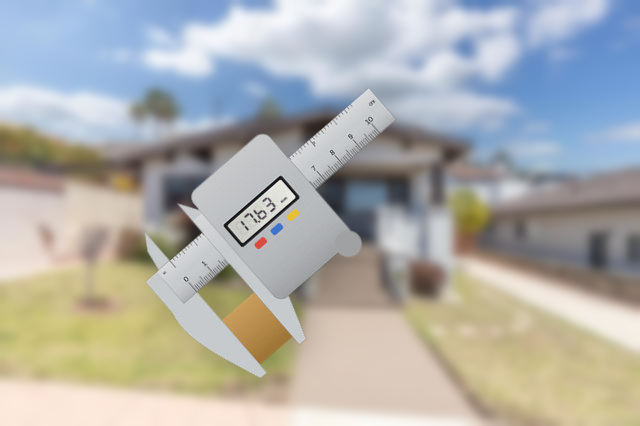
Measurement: 17.63 mm
